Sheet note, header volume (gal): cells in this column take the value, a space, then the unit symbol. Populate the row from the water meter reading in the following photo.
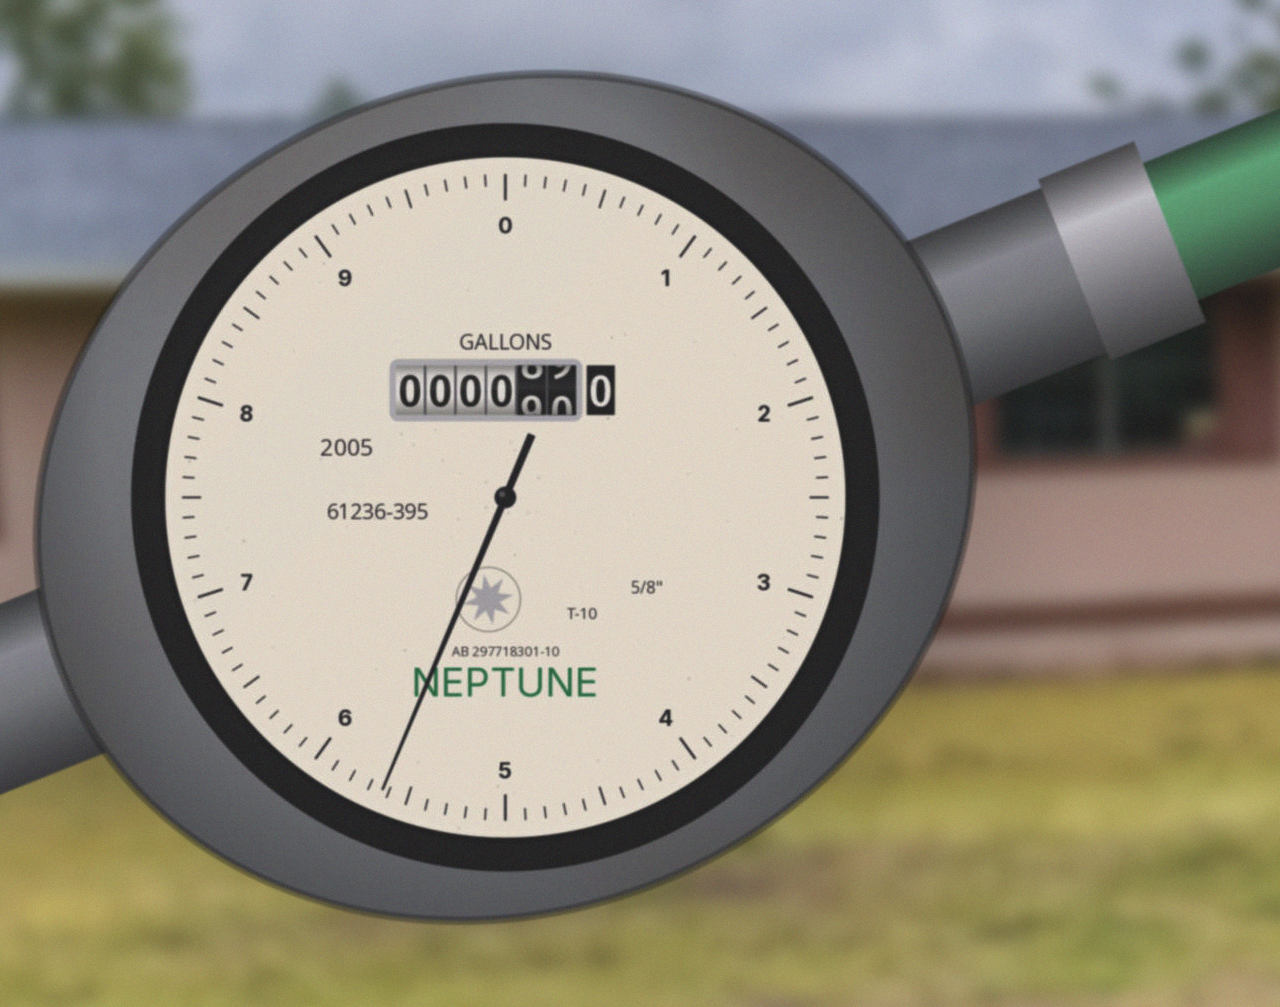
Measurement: 895.6 gal
